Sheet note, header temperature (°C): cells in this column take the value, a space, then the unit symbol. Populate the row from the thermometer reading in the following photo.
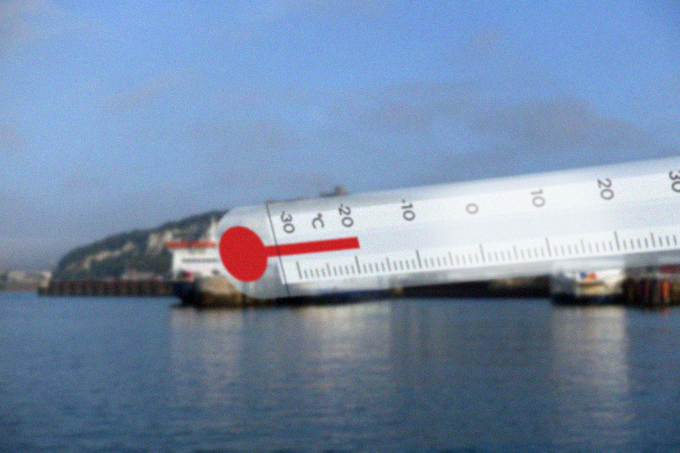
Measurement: -19 °C
